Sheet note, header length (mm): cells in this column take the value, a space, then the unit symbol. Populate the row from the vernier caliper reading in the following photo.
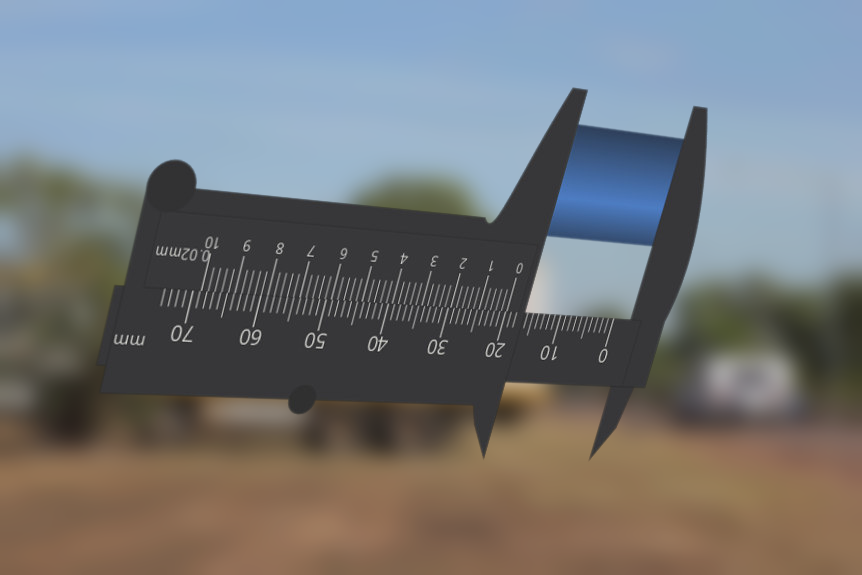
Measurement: 19.8 mm
